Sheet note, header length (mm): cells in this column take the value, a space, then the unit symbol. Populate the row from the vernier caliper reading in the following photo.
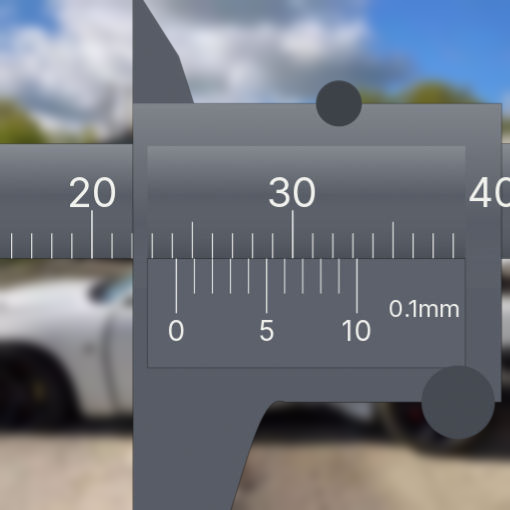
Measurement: 24.2 mm
